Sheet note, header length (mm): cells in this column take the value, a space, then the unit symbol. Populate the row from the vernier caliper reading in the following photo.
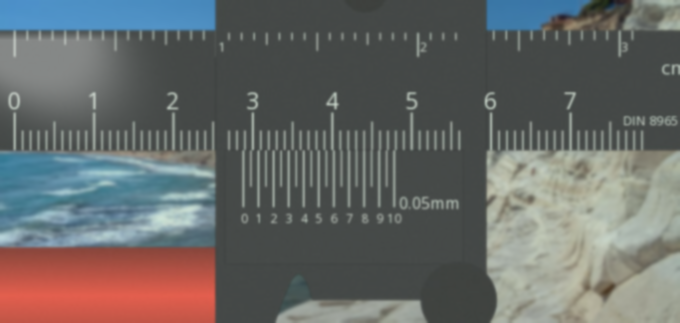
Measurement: 28.8 mm
